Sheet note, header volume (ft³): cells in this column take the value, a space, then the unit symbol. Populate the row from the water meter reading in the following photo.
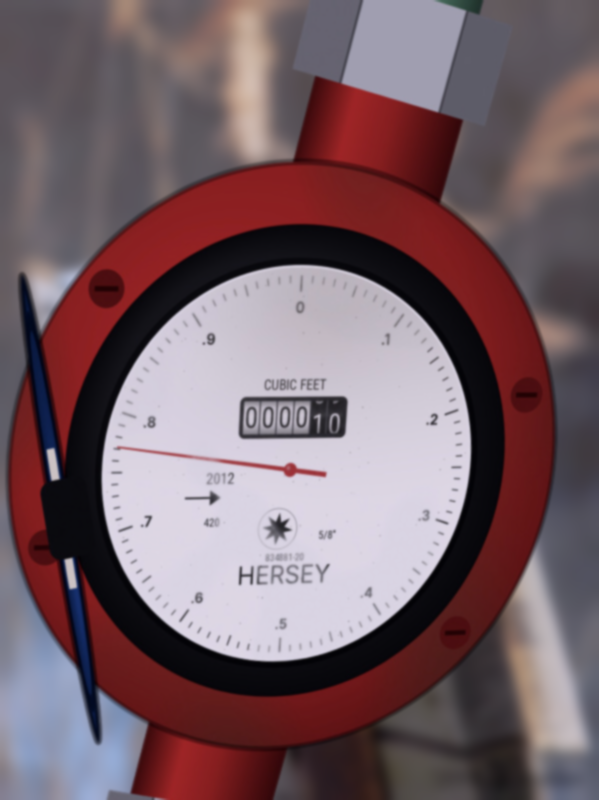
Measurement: 9.77 ft³
